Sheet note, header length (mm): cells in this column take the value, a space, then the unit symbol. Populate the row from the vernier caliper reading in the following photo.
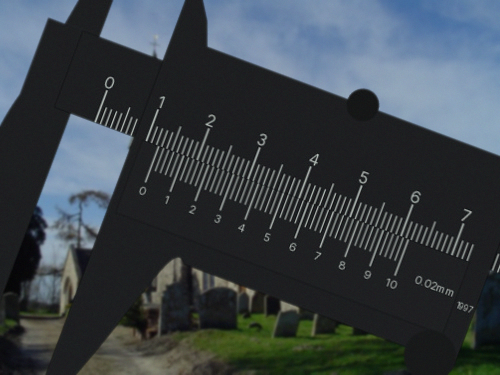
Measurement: 12.5 mm
